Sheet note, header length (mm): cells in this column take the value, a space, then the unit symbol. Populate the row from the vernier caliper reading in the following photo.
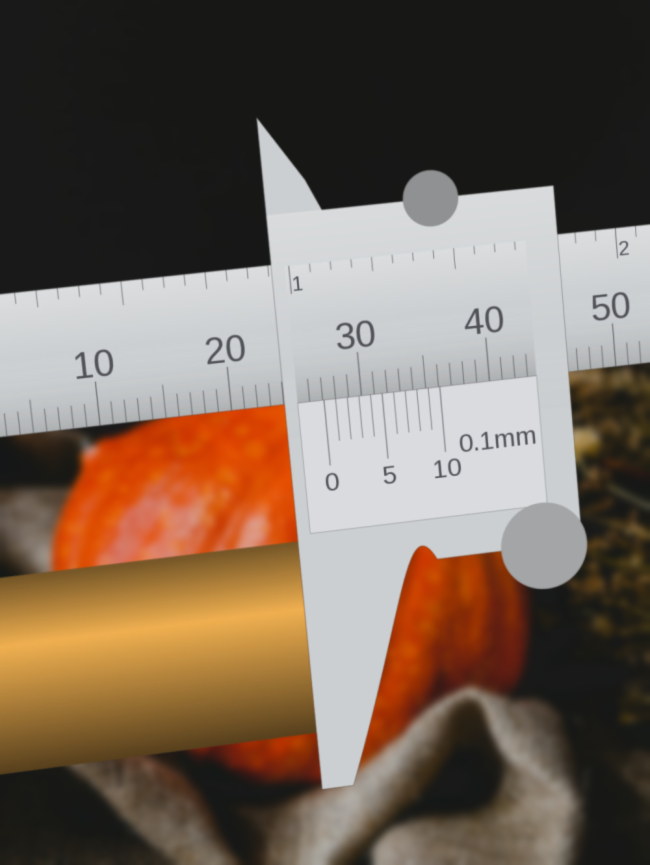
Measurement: 27.1 mm
